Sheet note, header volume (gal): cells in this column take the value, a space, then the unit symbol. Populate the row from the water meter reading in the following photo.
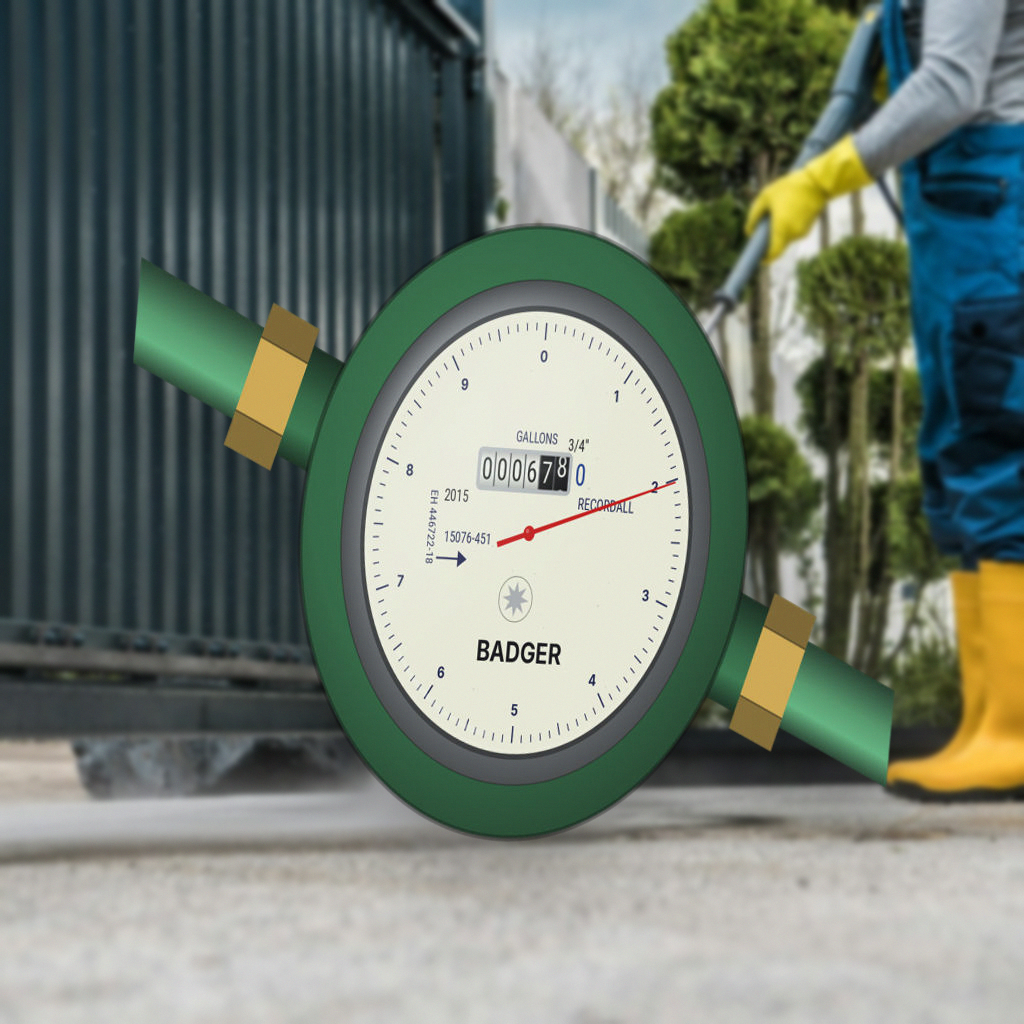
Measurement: 6782.0 gal
